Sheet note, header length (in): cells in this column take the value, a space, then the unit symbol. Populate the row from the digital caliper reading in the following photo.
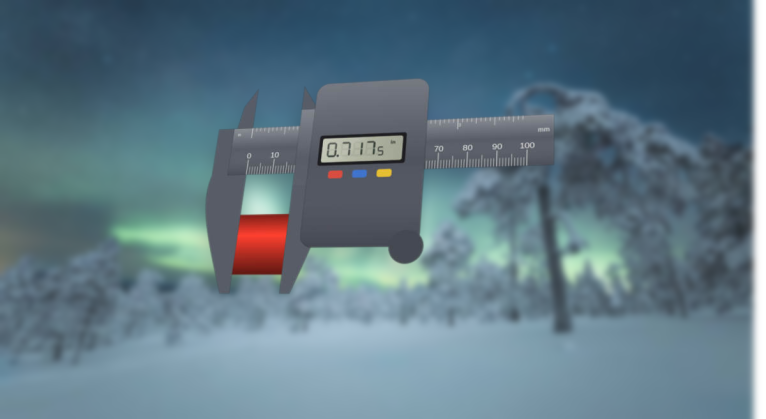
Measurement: 0.7175 in
